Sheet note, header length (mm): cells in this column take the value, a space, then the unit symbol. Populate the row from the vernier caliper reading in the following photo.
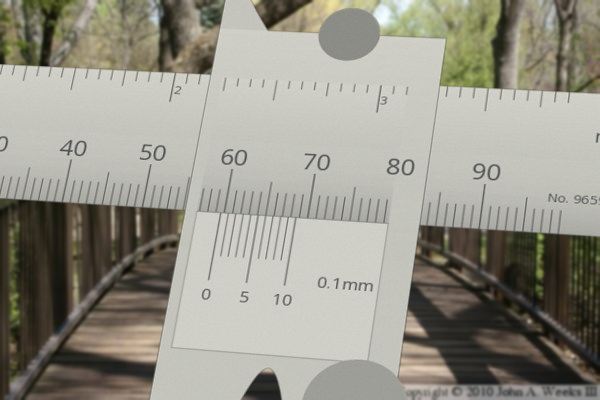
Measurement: 59.6 mm
